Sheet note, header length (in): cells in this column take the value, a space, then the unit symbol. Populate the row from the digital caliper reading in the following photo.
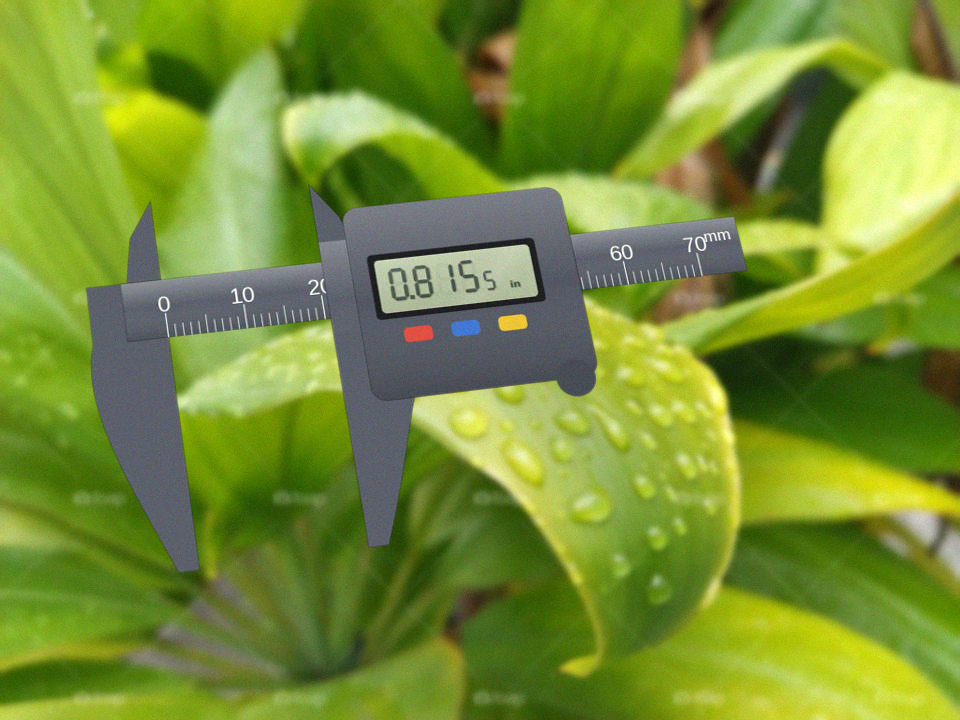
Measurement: 0.8155 in
